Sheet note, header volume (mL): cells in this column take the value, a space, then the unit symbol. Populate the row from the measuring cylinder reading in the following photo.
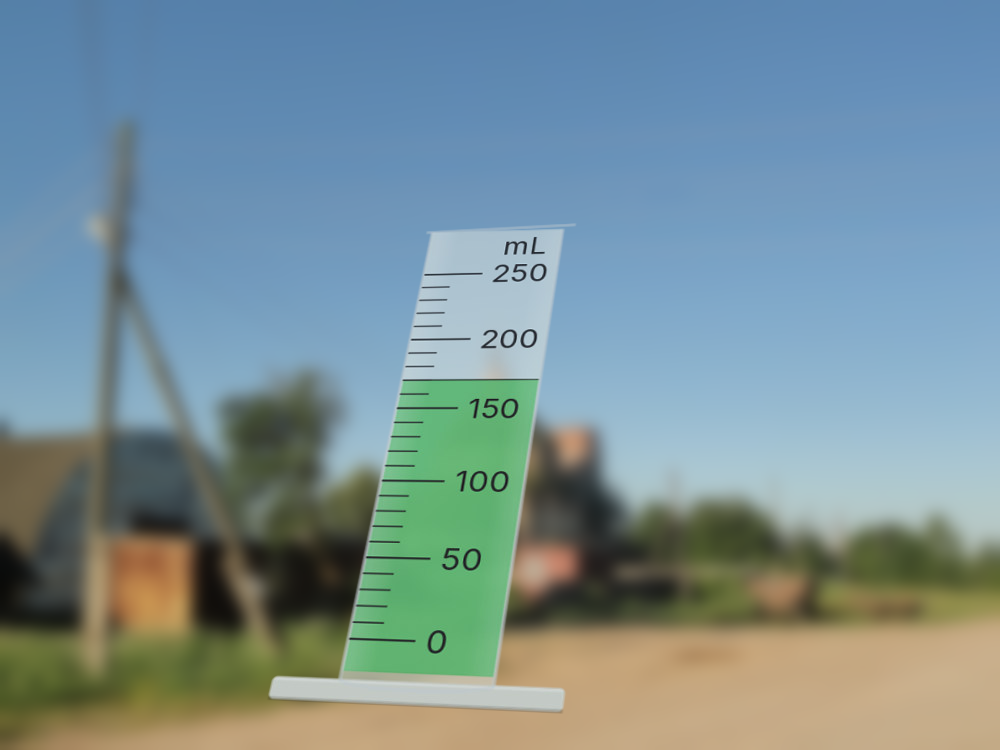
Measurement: 170 mL
